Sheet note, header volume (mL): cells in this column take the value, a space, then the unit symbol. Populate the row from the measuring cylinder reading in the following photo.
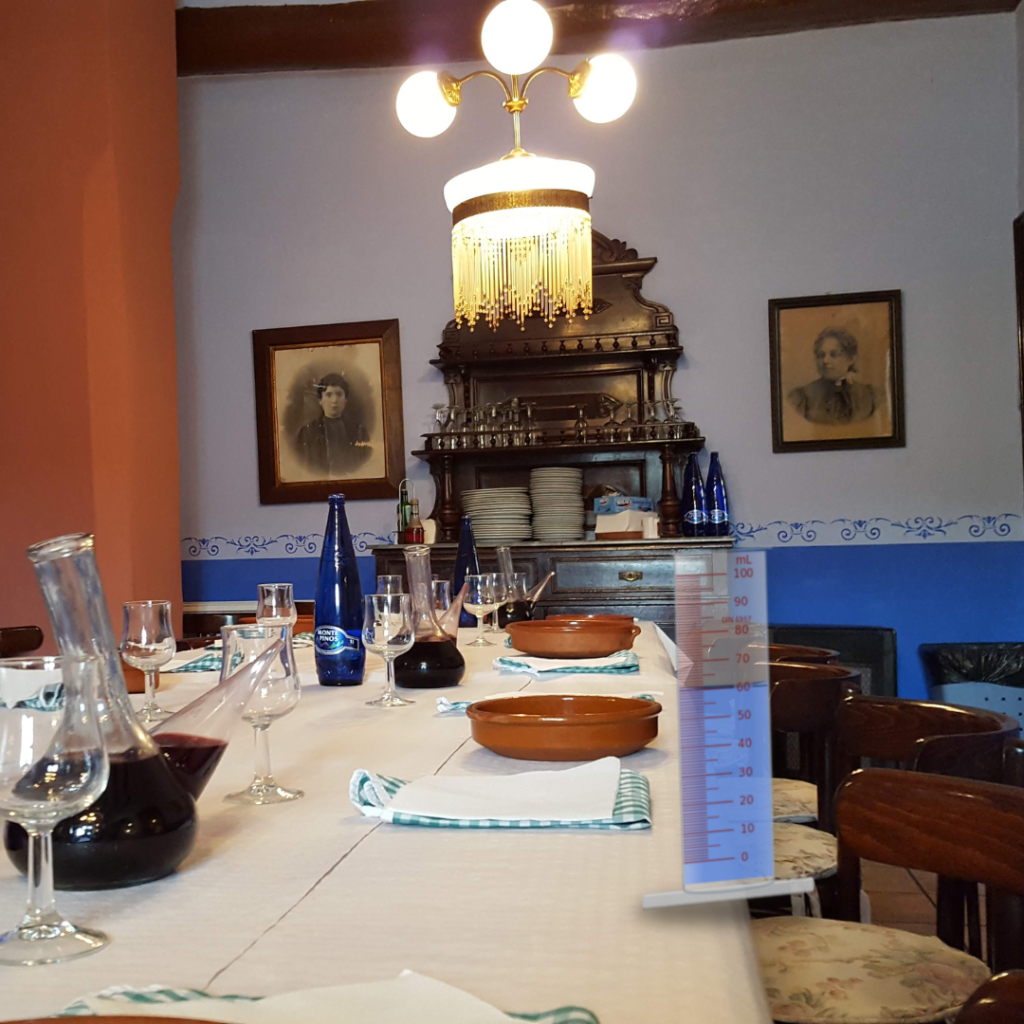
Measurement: 60 mL
